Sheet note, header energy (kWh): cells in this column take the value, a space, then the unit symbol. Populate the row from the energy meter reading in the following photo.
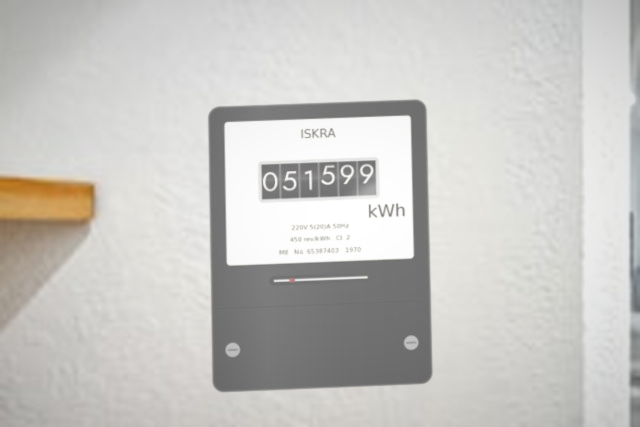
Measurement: 51599 kWh
